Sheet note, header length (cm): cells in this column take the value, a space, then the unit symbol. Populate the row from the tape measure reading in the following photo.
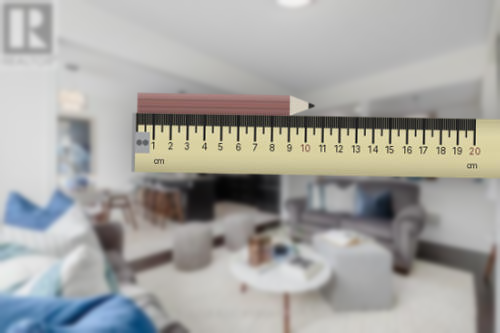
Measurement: 10.5 cm
